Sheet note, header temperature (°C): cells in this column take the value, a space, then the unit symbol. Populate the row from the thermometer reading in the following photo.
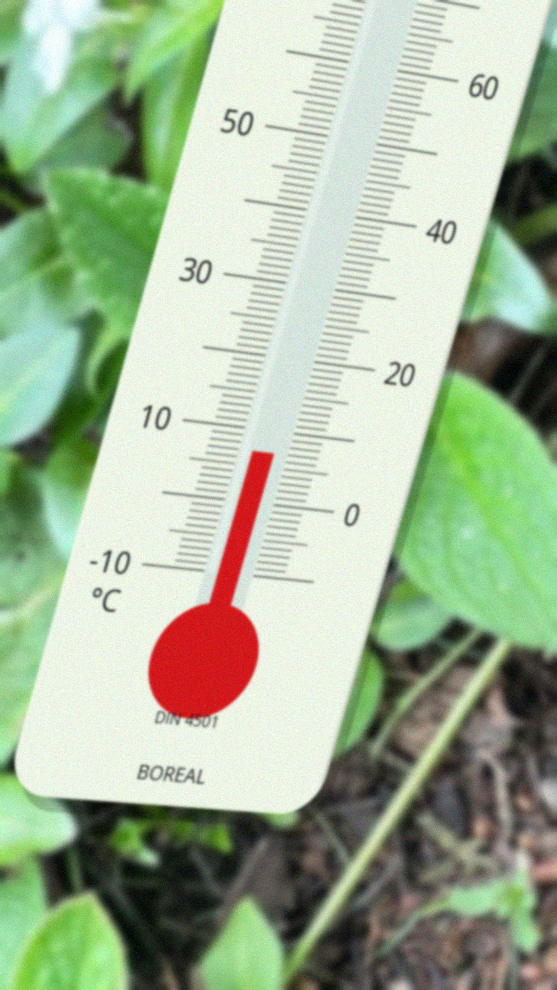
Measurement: 7 °C
